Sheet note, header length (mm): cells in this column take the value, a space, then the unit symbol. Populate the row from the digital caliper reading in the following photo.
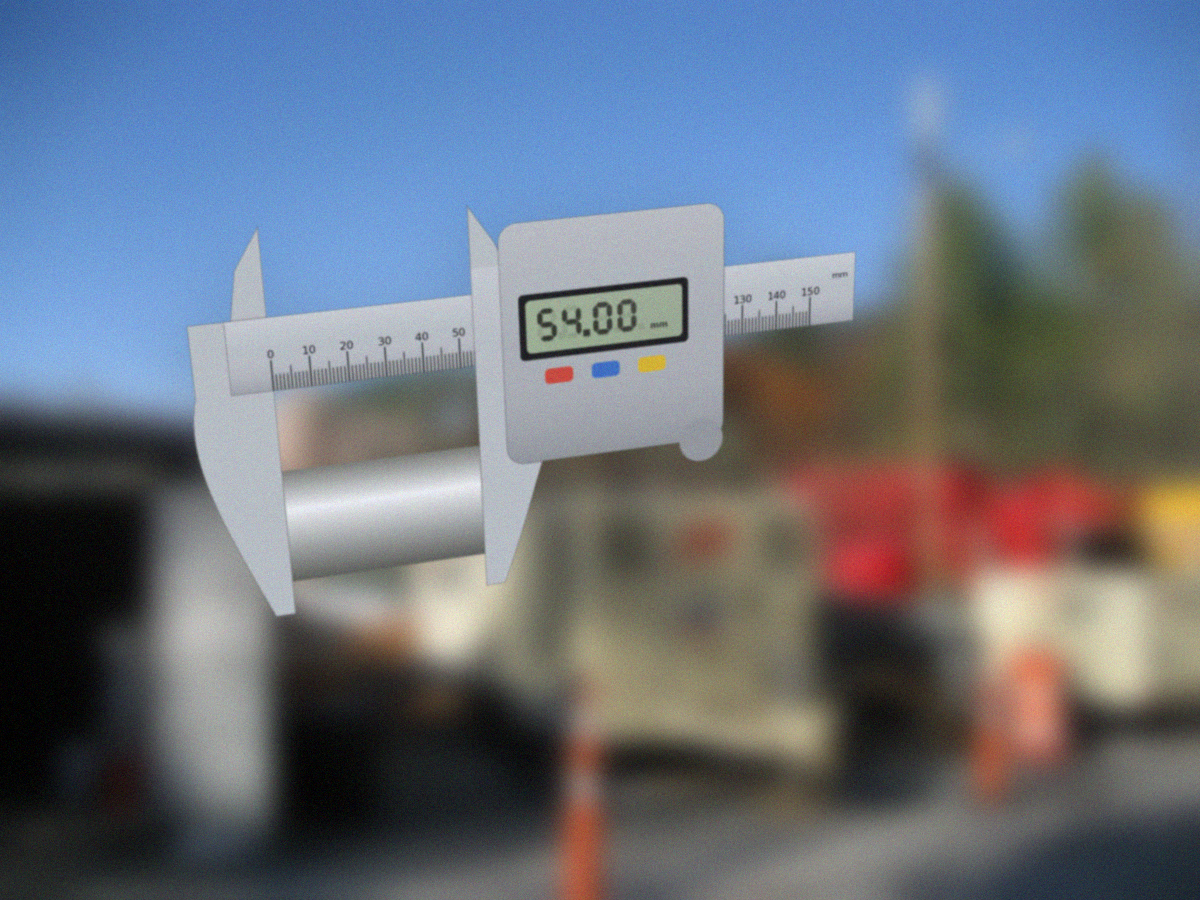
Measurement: 54.00 mm
